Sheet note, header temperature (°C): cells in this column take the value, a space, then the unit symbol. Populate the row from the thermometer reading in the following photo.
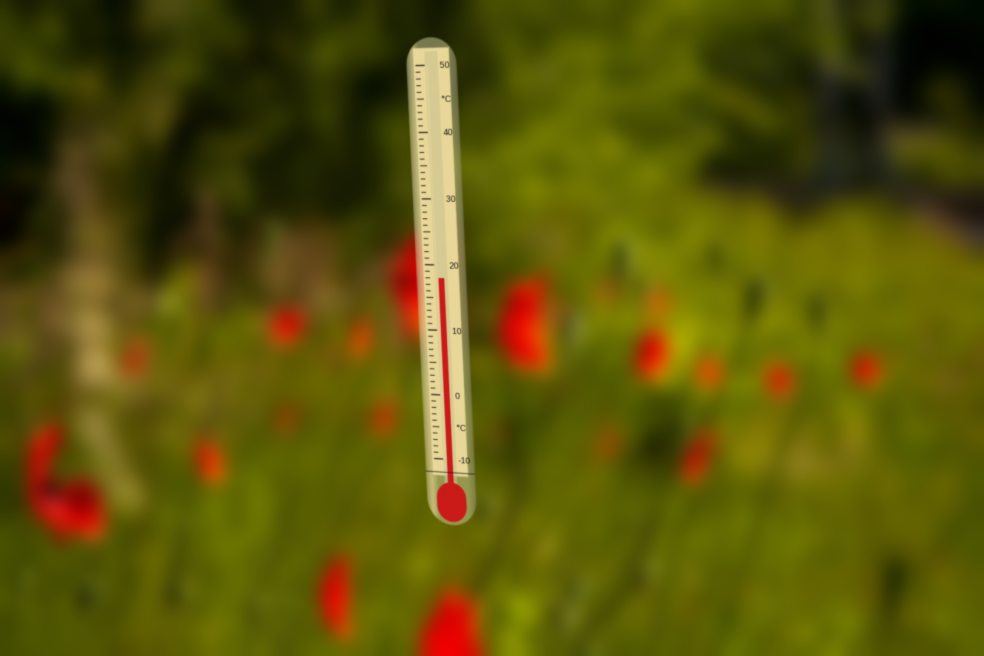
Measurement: 18 °C
